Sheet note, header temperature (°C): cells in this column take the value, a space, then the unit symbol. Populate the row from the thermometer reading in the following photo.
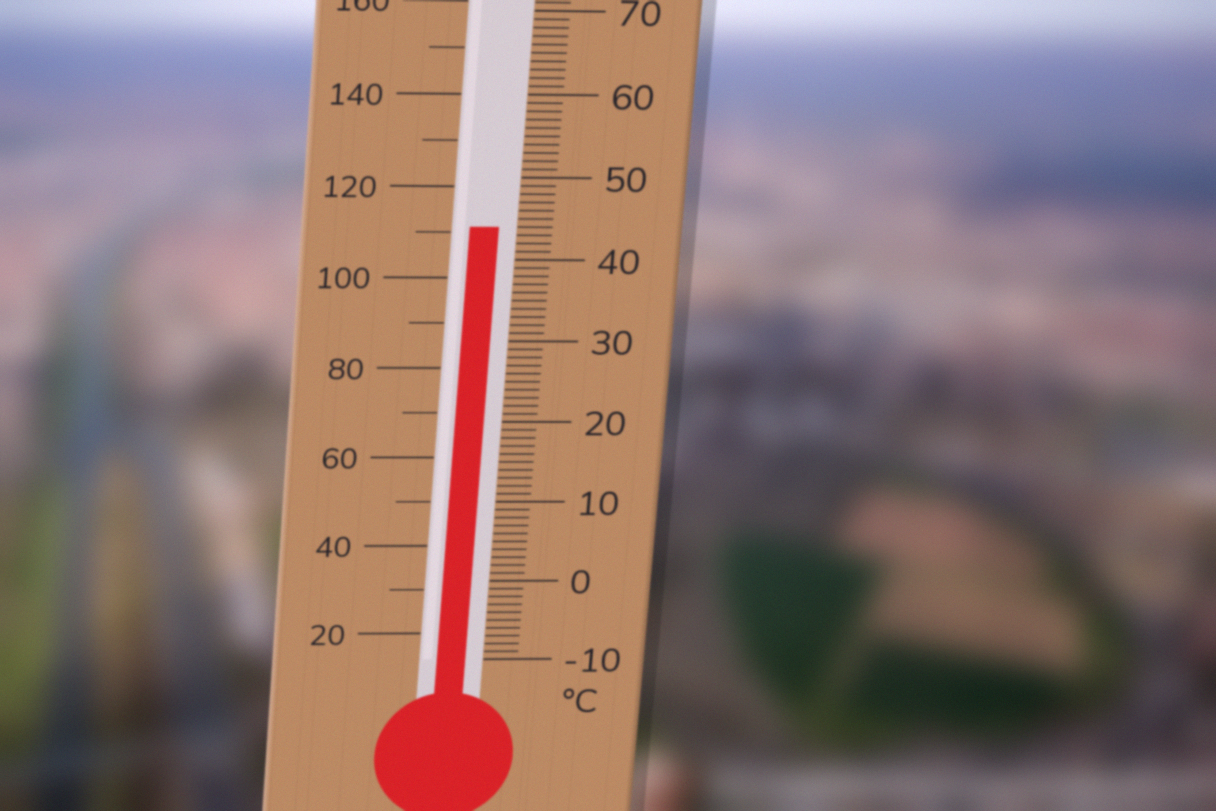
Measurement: 44 °C
